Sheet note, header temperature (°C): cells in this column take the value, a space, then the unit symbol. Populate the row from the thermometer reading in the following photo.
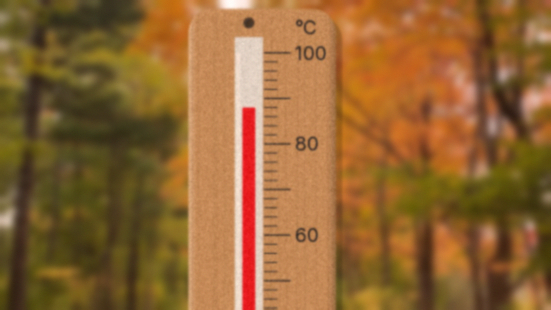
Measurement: 88 °C
